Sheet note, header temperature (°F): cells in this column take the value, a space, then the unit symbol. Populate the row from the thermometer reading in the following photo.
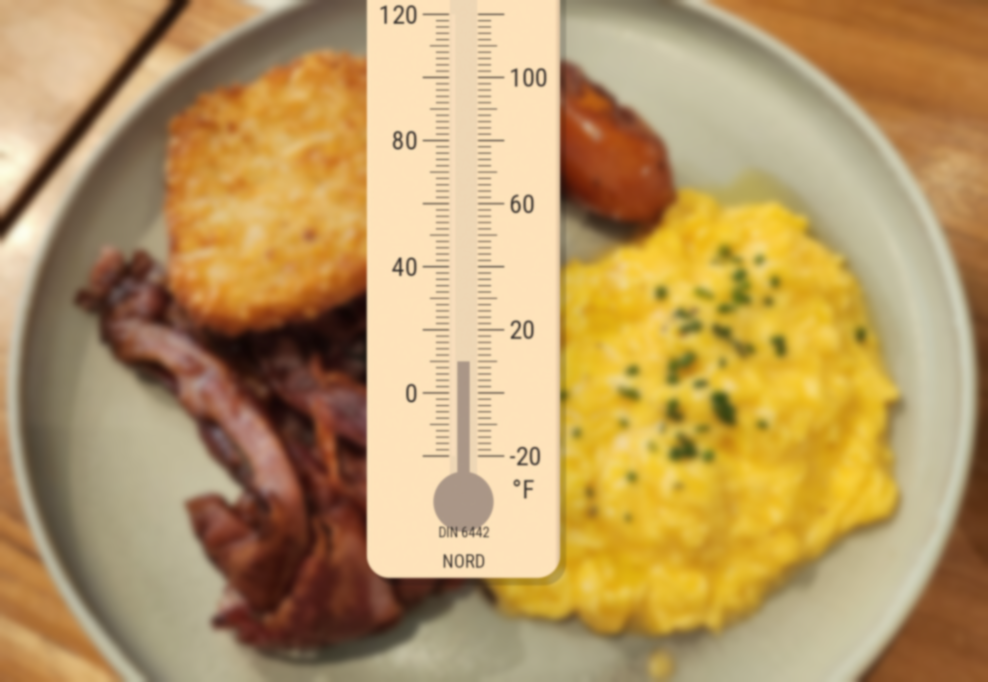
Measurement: 10 °F
